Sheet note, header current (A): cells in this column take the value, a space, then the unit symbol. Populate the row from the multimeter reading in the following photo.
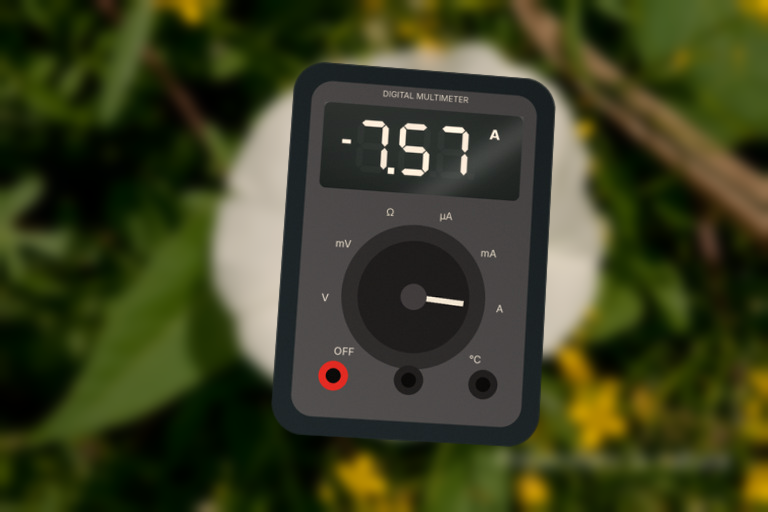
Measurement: -7.57 A
